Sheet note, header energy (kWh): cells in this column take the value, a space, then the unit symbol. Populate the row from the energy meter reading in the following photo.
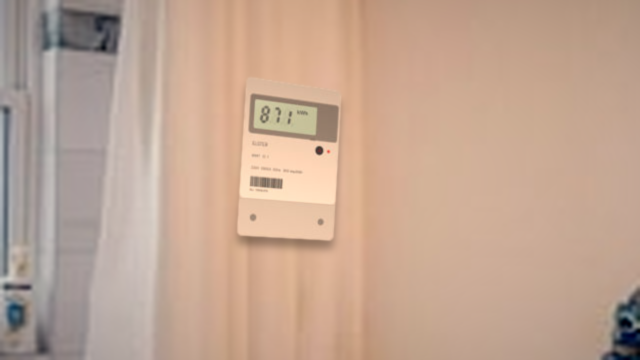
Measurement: 871 kWh
